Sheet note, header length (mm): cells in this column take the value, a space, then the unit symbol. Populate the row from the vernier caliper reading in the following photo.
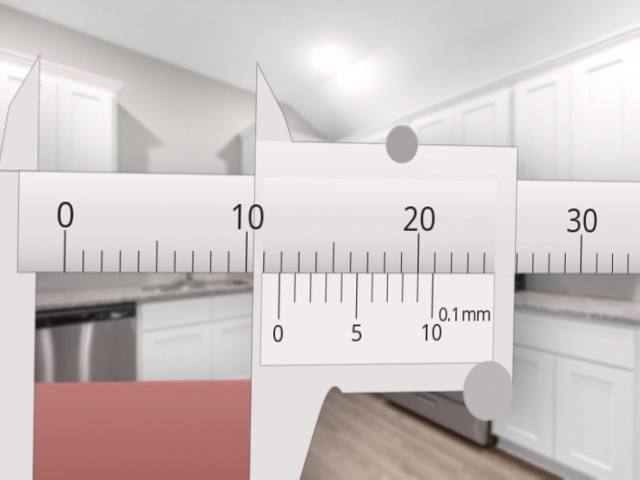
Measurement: 11.9 mm
